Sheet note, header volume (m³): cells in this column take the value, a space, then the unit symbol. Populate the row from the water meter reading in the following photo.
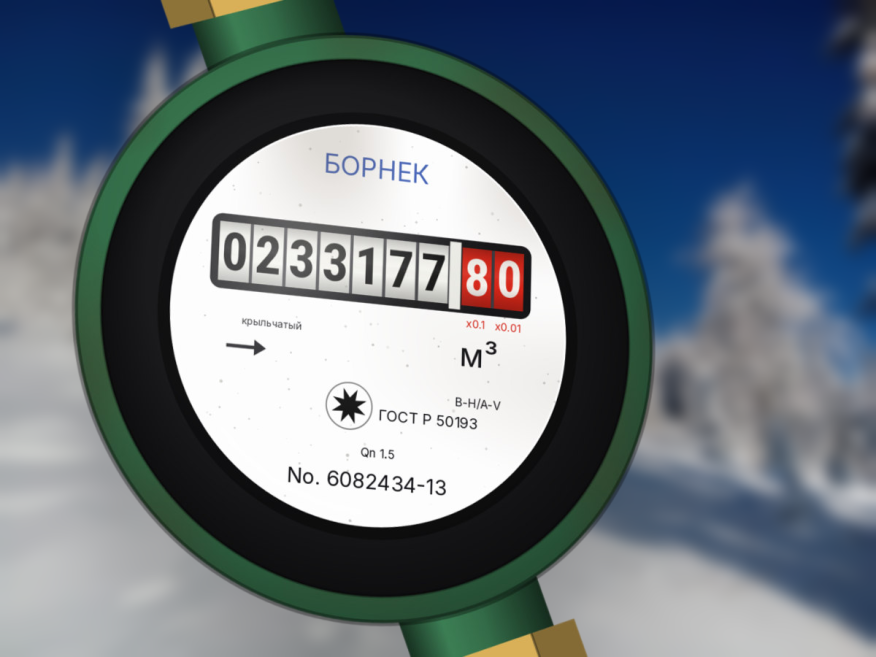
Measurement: 233177.80 m³
